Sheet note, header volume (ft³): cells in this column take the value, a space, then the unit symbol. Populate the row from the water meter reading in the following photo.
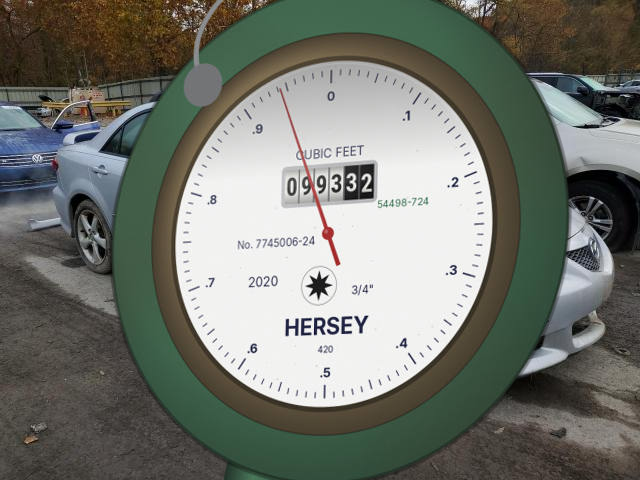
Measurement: 99331.94 ft³
